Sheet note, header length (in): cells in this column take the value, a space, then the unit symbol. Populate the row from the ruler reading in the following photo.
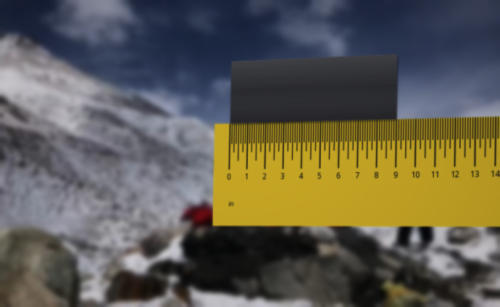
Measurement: 9 in
